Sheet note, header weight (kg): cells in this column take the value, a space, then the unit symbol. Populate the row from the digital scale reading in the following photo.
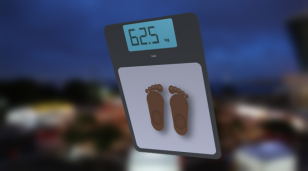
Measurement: 62.5 kg
